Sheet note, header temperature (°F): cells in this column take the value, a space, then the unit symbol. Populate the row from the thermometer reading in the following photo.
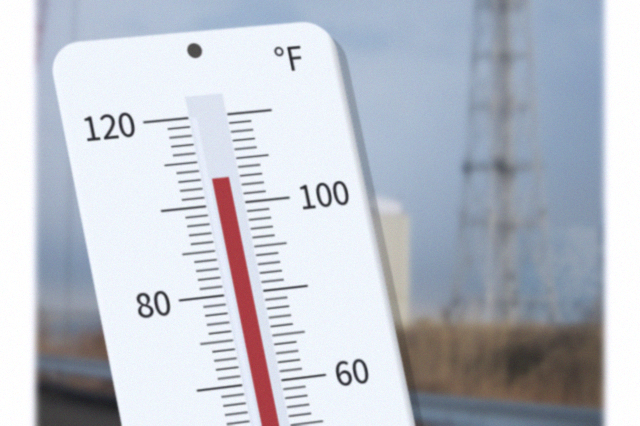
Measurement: 106 °F
